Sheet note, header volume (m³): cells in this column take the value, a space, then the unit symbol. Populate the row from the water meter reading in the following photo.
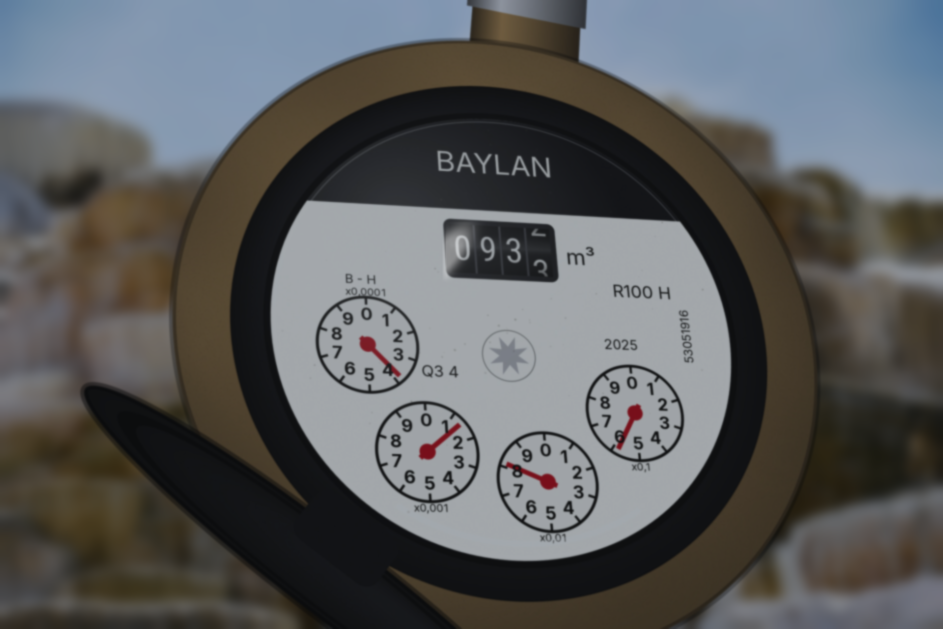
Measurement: 932.5813 m³
